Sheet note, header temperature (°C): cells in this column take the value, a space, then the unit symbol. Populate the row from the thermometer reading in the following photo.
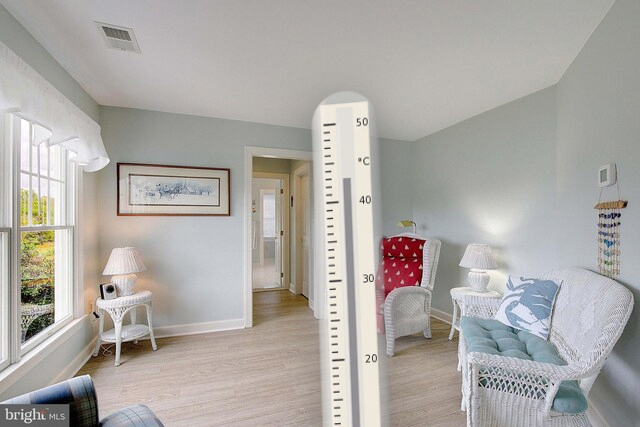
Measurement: 43 °C
